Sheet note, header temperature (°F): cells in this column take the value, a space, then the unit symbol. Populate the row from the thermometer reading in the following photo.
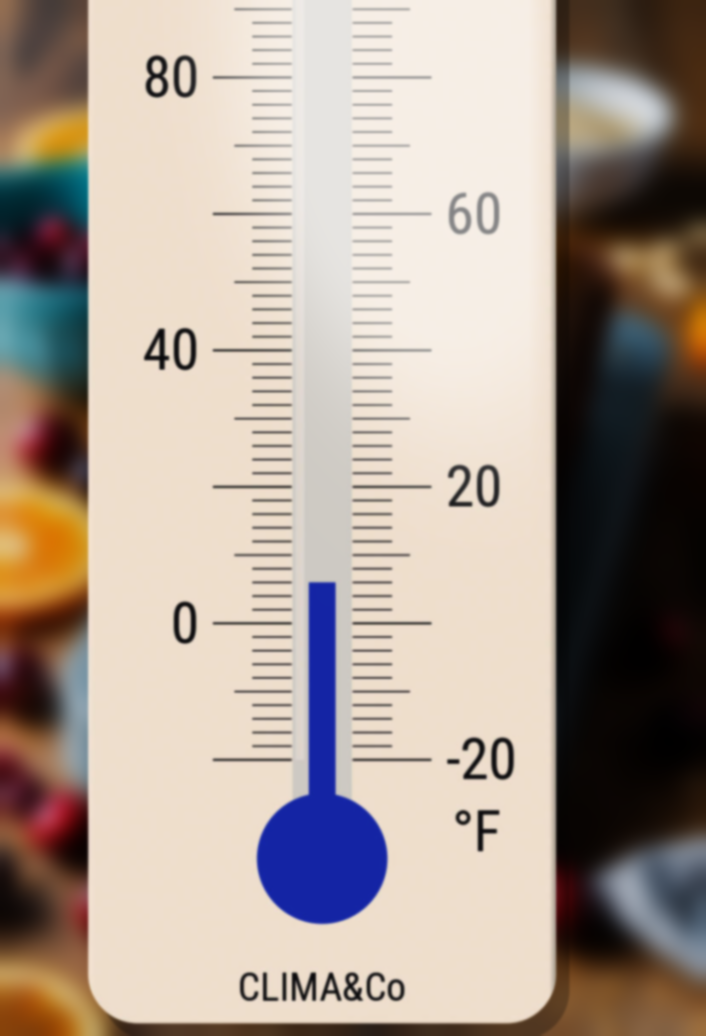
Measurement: 6 °F
